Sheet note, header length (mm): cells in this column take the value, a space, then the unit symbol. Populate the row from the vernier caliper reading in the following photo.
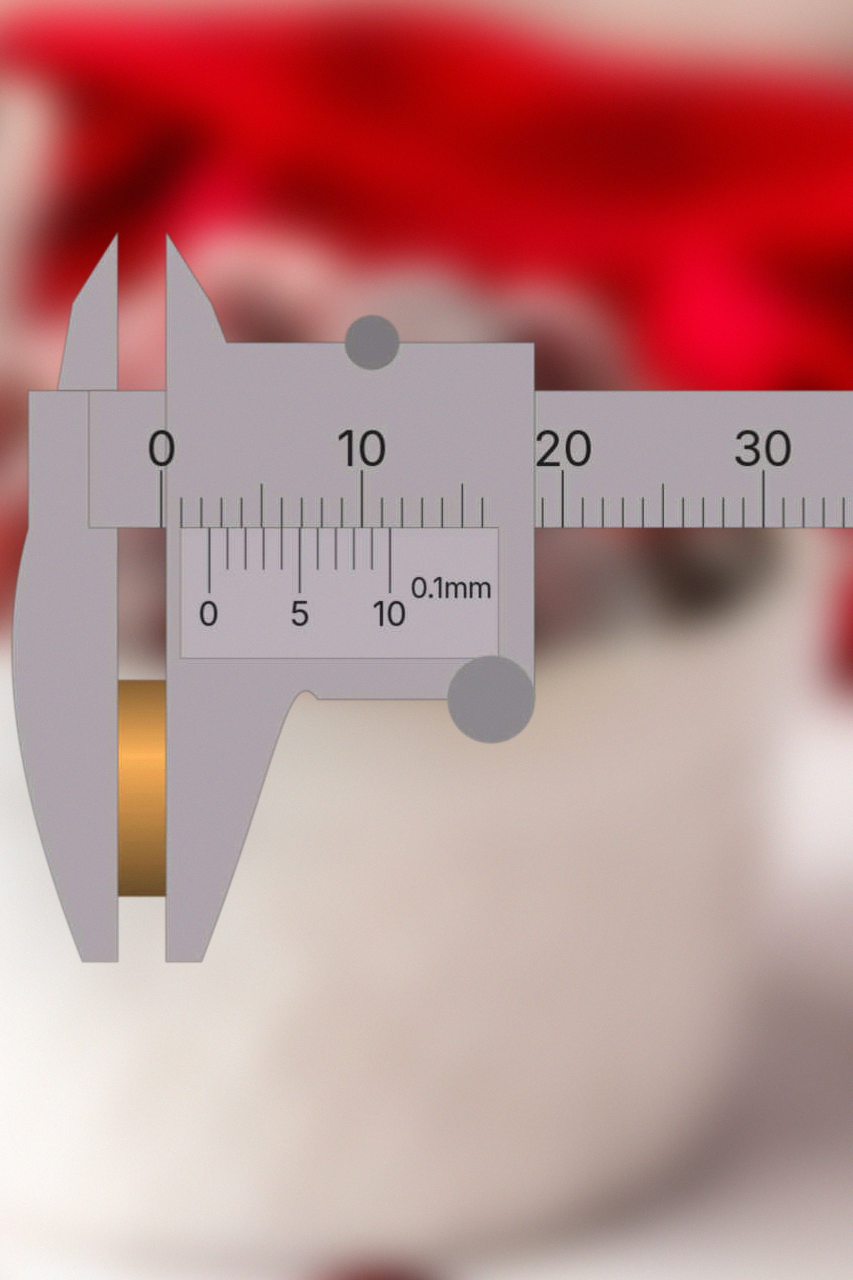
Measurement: 2.4 mm
